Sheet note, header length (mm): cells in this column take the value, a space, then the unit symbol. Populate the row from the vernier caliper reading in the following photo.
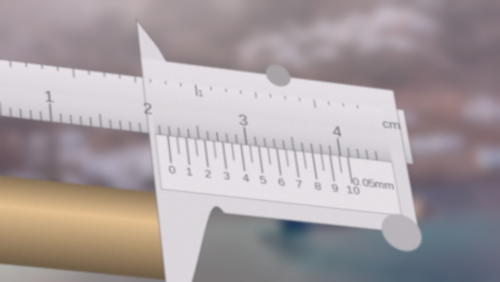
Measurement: 21.8 mm
